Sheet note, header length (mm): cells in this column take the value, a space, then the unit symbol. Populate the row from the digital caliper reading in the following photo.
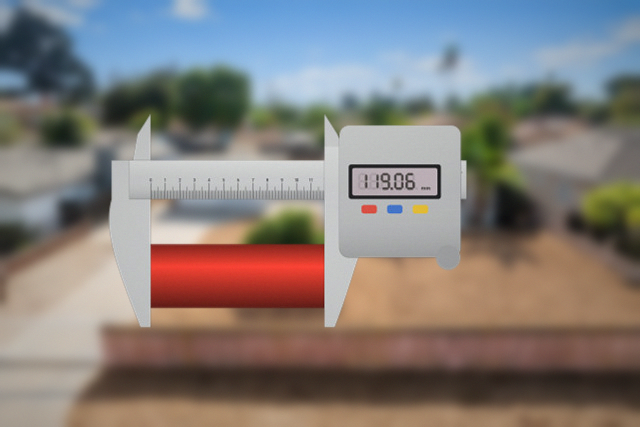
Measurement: 119.06 mm
